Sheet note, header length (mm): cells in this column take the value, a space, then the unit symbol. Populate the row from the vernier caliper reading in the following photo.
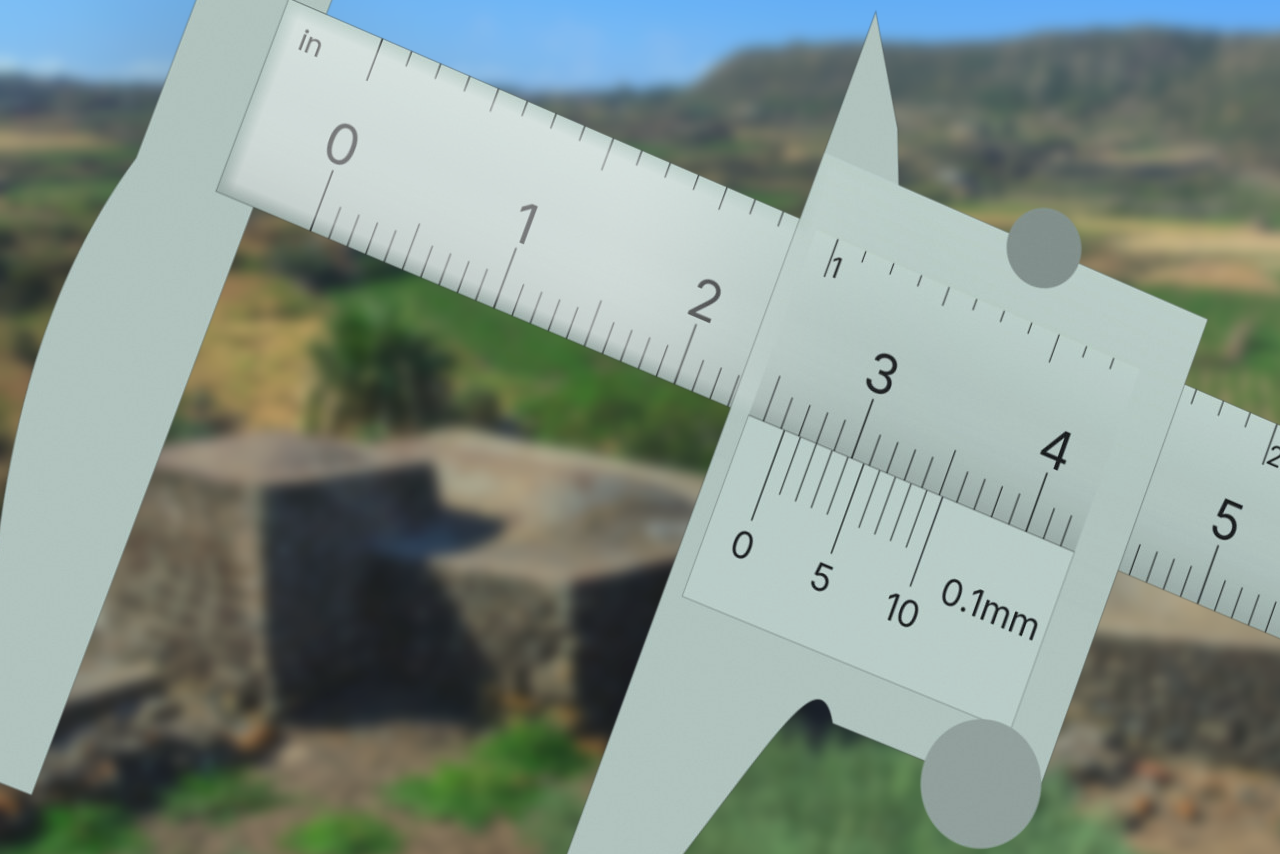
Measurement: 26.2 mm
